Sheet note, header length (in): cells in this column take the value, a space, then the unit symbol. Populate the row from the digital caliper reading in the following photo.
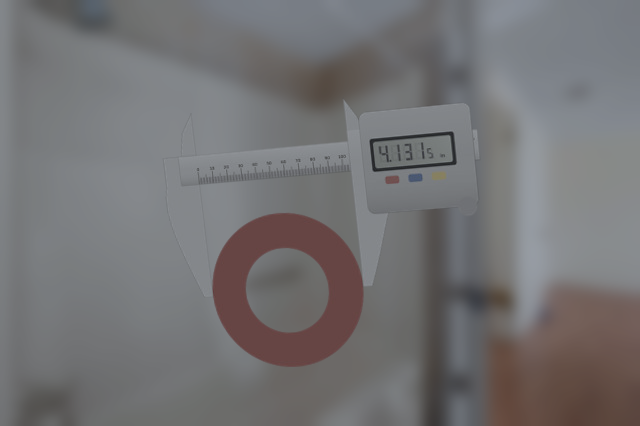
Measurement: 4.1315 in
